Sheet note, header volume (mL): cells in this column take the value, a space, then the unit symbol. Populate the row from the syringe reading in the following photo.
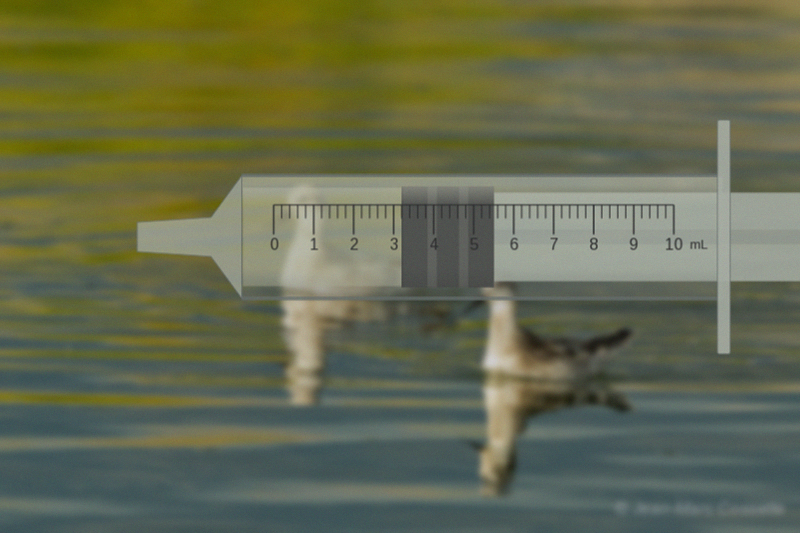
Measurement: 3.2 mL
